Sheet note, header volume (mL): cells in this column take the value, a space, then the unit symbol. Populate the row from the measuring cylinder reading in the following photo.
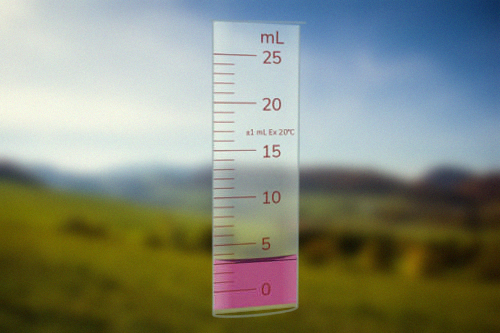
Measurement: 3 mL
